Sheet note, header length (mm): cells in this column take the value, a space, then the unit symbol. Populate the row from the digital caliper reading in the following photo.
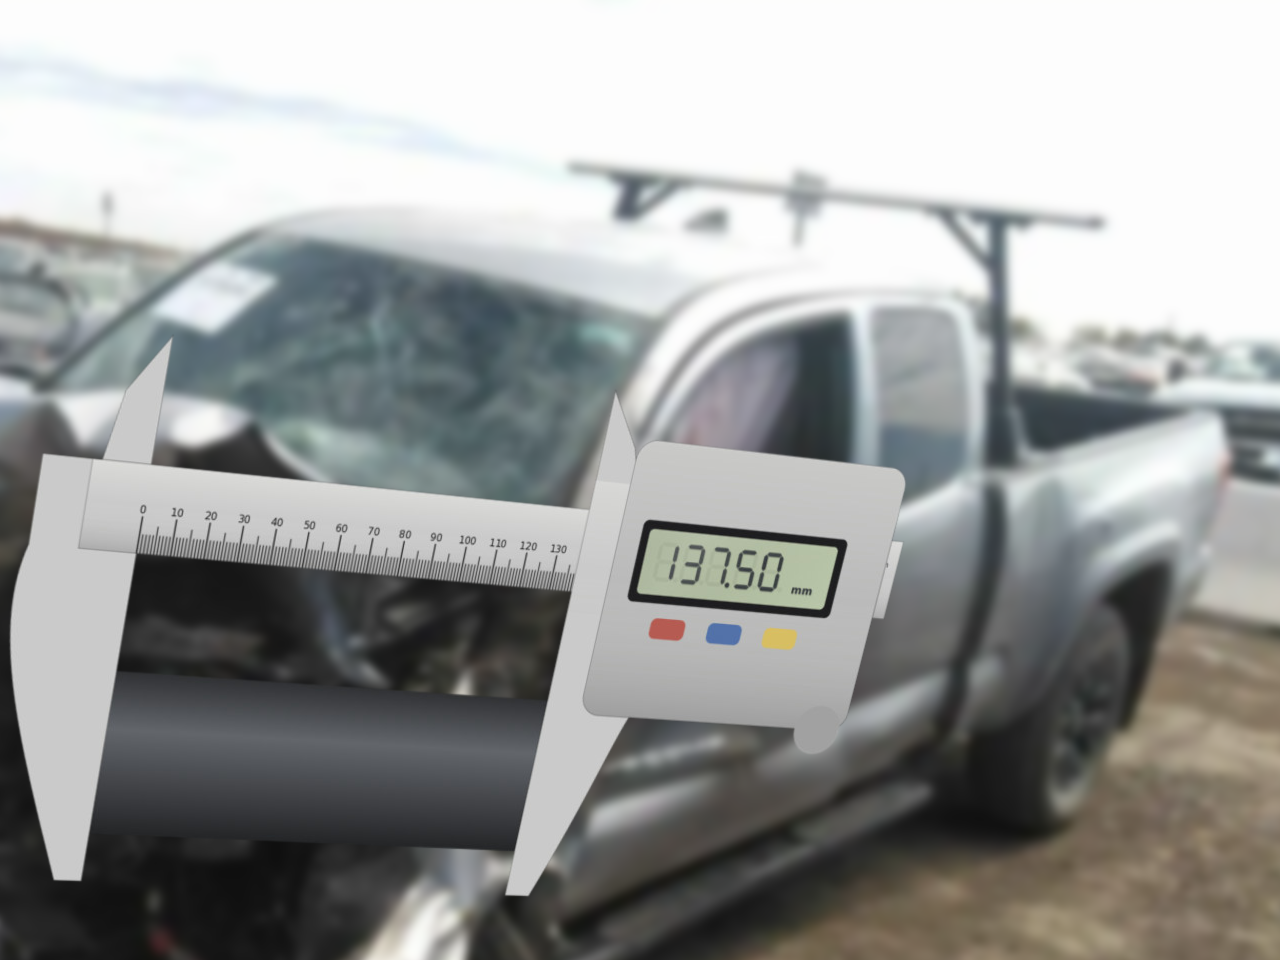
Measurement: 137.50 mm
